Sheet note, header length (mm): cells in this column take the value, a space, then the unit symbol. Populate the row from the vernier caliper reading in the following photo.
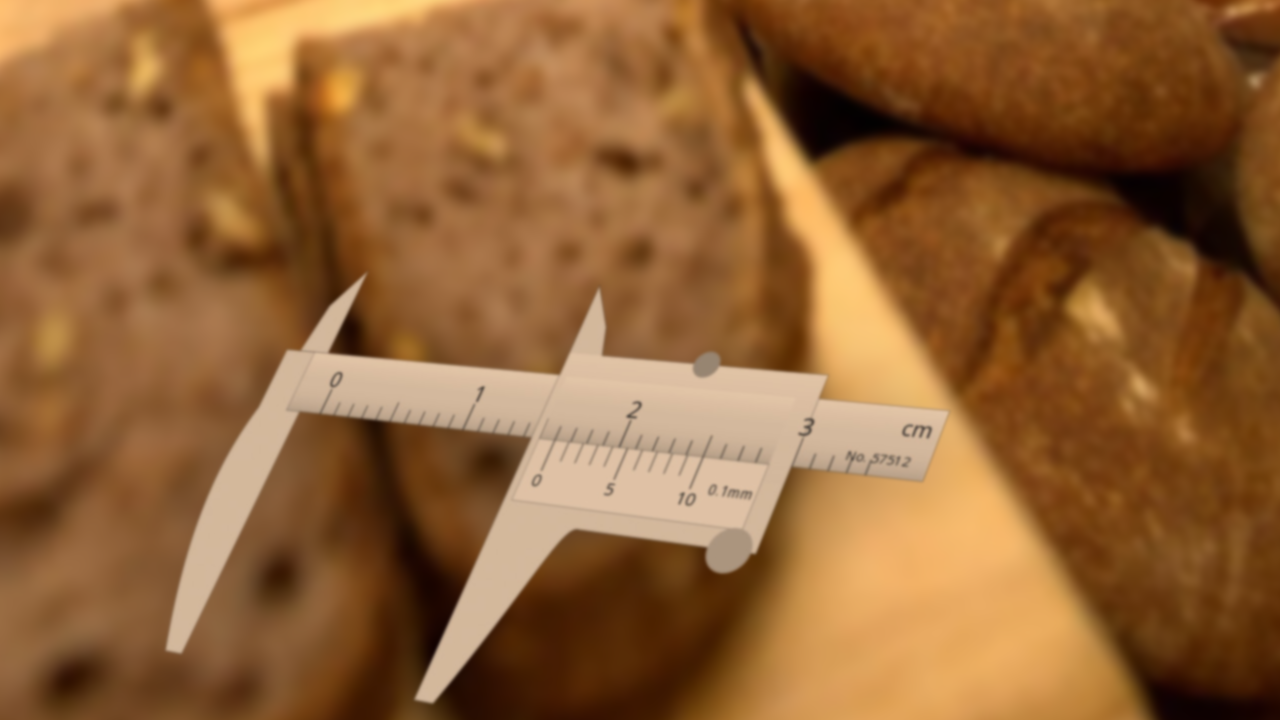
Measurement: 16.0 mm
